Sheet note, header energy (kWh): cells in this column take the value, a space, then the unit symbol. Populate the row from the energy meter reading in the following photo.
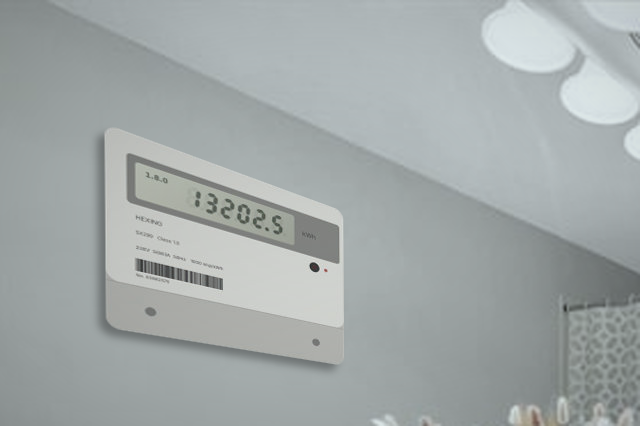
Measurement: 13202.5 kWh
